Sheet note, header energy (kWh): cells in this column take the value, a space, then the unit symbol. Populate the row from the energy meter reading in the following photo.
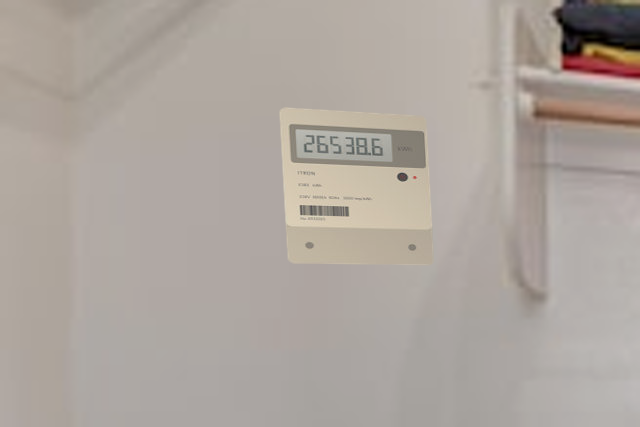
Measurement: 26538.6 kWh
